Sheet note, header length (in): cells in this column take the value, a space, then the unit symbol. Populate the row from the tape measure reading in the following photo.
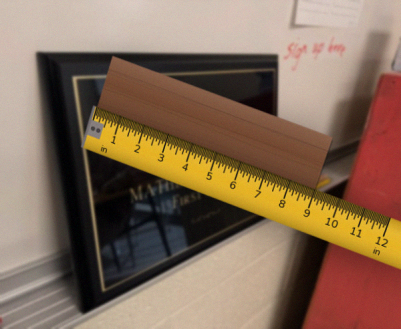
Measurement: 9 in
